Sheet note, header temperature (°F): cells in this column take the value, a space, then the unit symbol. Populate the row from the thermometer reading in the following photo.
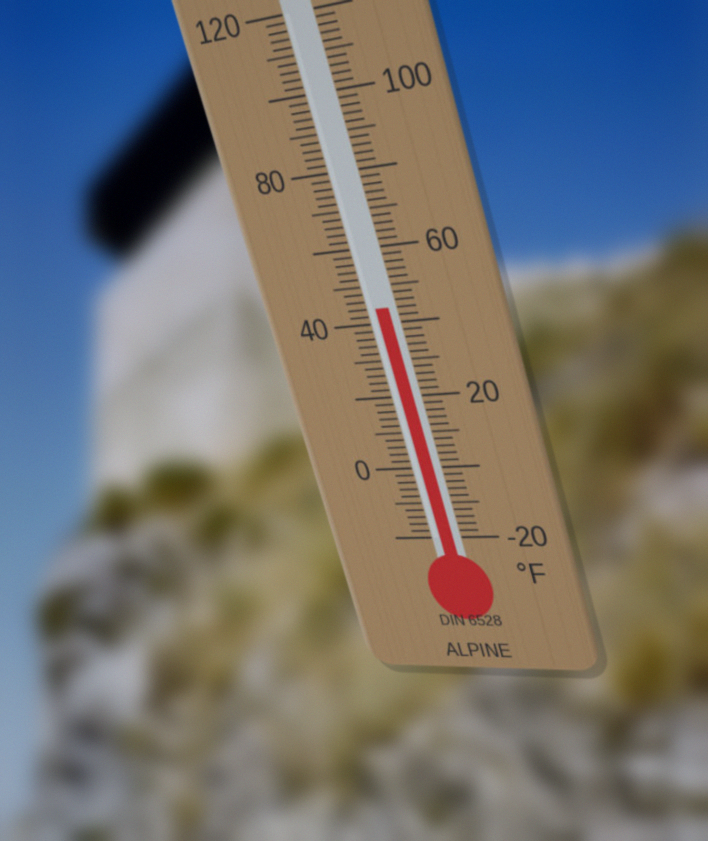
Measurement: 44 °F
